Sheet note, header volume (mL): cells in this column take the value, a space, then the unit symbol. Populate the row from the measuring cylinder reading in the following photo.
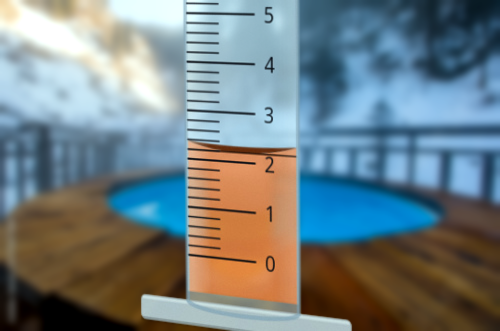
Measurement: 2.2 mL
